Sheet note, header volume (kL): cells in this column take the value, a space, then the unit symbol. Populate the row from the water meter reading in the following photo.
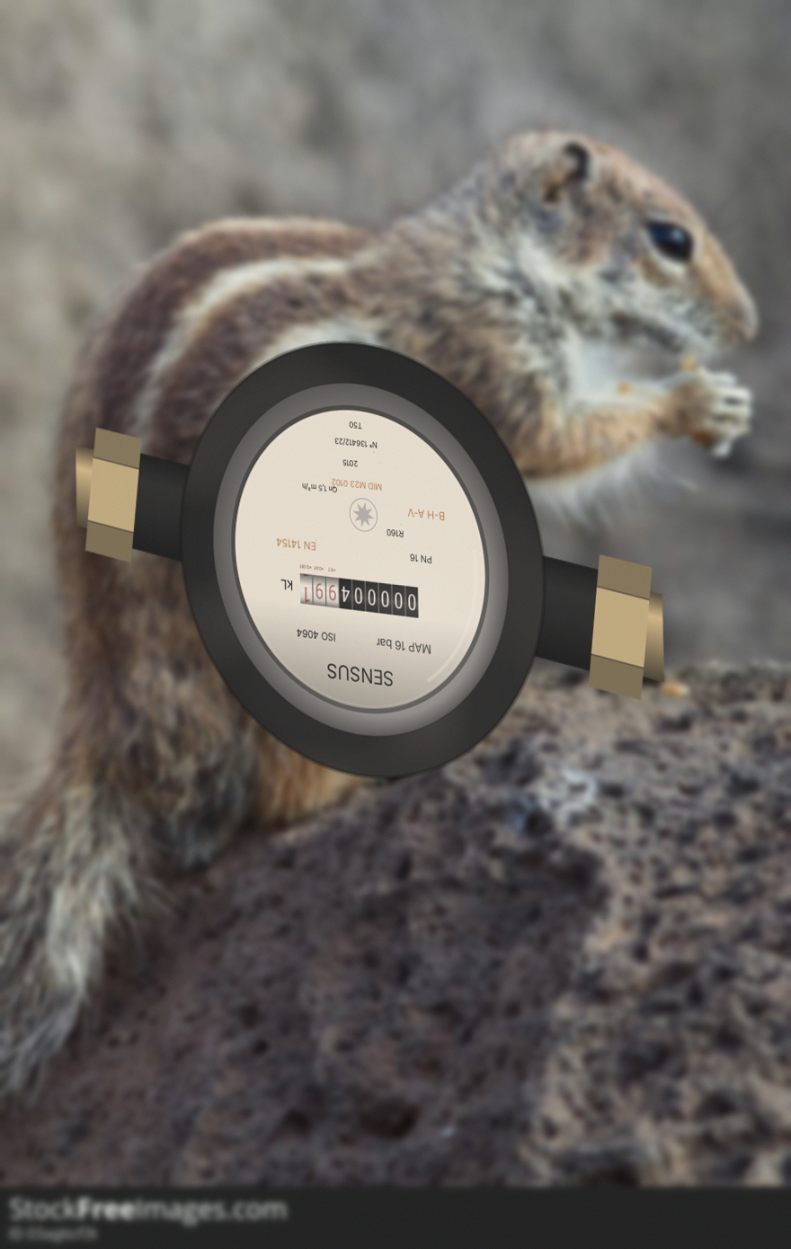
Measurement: 4.991 kL
